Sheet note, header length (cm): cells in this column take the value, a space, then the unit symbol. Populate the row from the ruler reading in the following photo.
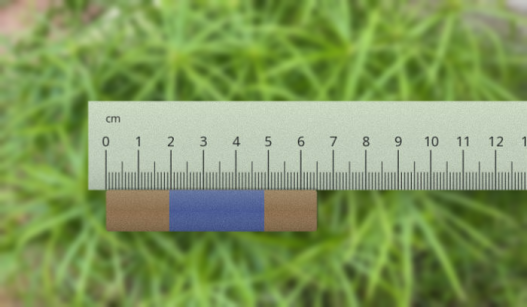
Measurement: 6.5 cm
